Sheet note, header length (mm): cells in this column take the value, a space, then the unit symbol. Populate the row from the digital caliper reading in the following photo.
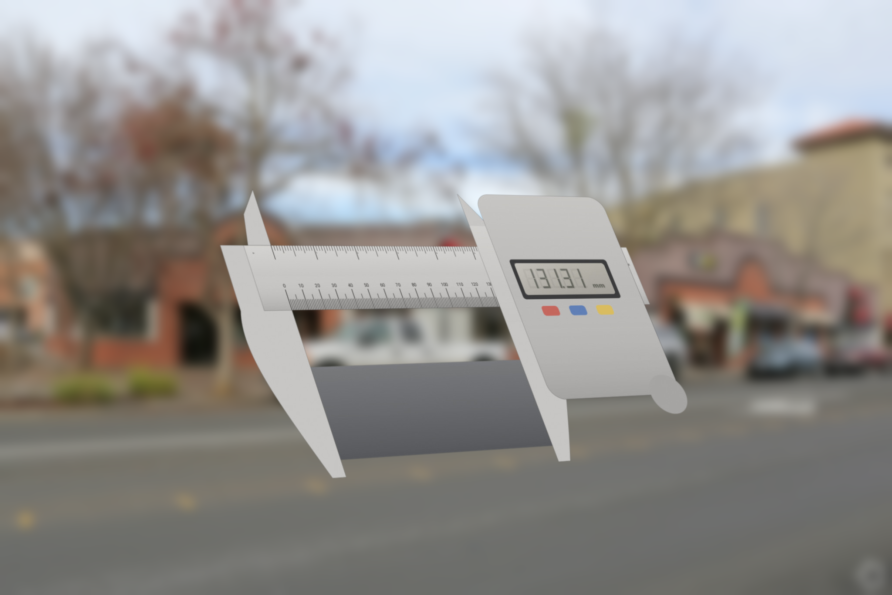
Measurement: 131.31 mm
